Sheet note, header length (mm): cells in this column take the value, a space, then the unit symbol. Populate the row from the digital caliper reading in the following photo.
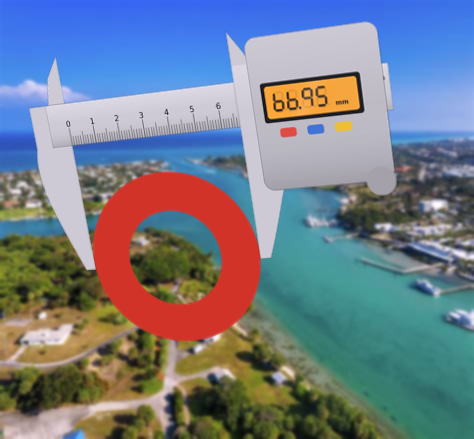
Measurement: 66.95 mm
